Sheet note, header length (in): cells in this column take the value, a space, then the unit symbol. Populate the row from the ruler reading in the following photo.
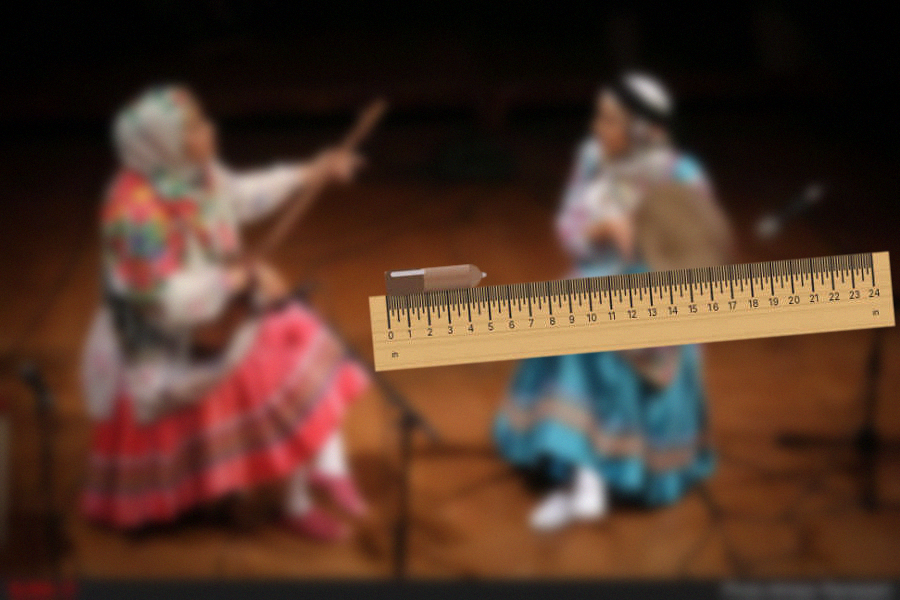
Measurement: 5 in
